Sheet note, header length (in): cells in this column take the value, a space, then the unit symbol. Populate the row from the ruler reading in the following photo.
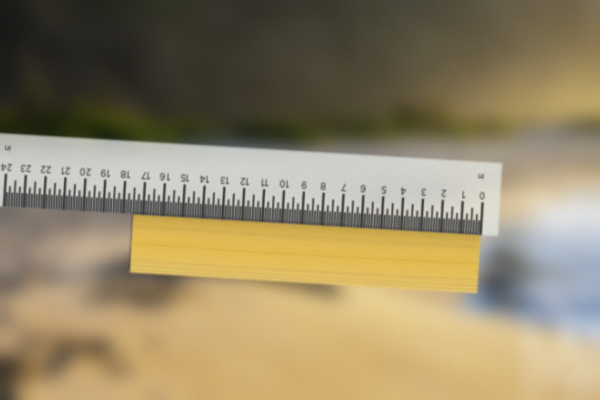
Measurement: 17.5 in
